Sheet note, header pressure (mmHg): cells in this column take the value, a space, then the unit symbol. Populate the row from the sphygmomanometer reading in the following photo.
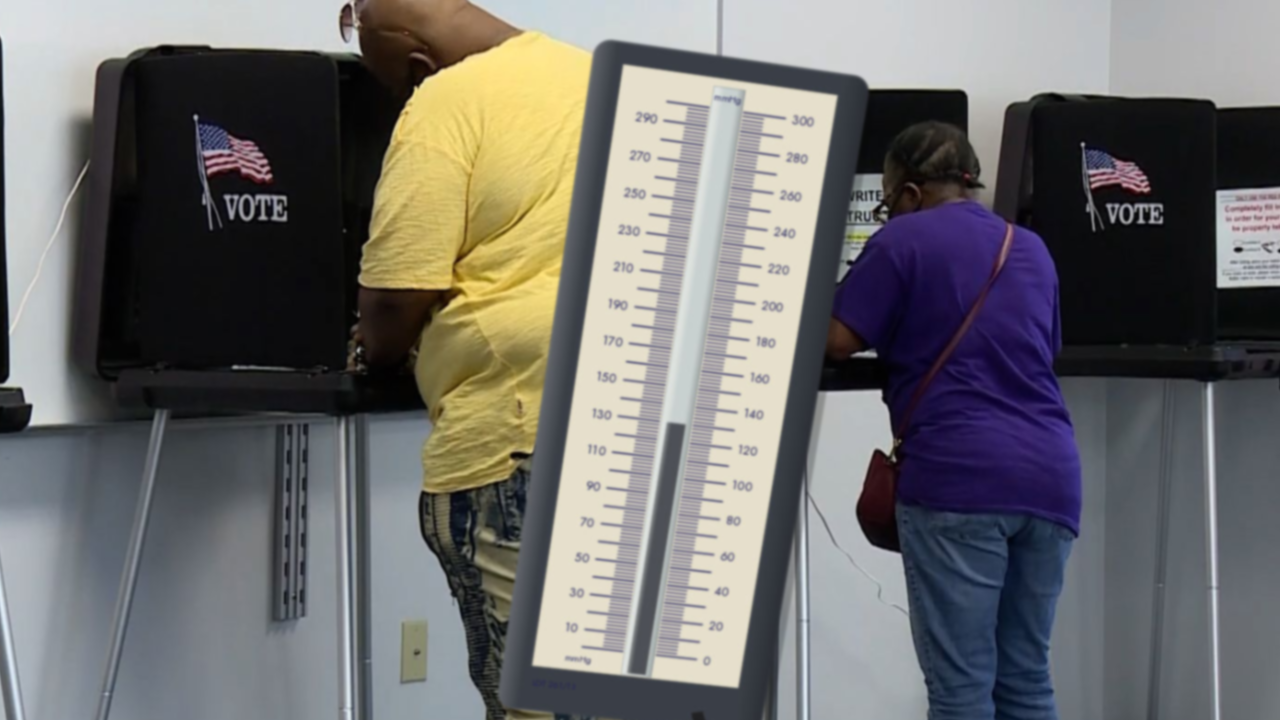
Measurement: 130 mmHg
